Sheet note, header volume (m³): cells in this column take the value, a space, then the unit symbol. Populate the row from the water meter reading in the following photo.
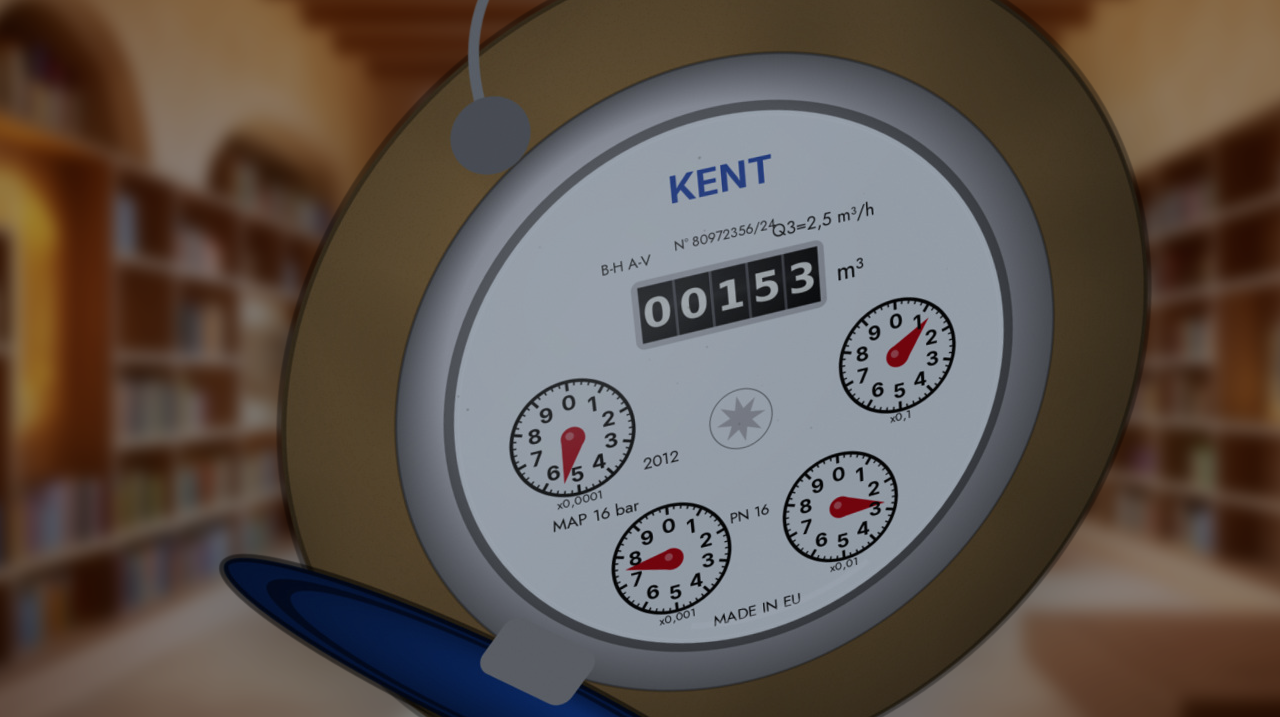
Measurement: 153.1275 m³
